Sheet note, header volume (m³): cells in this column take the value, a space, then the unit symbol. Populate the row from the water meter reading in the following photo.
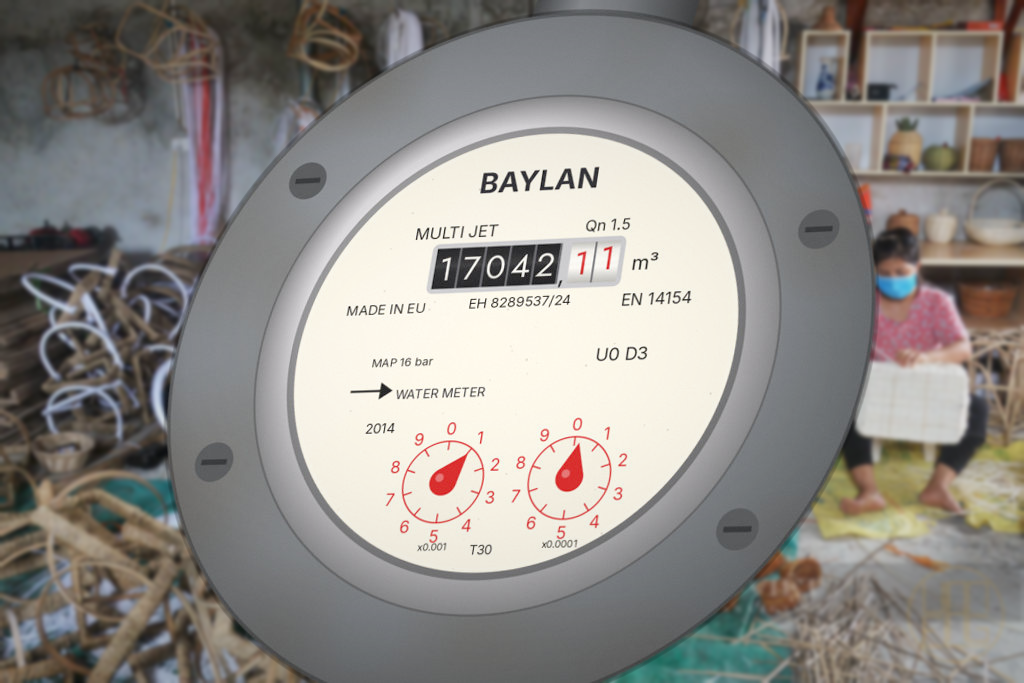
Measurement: 17042.1110 m³
